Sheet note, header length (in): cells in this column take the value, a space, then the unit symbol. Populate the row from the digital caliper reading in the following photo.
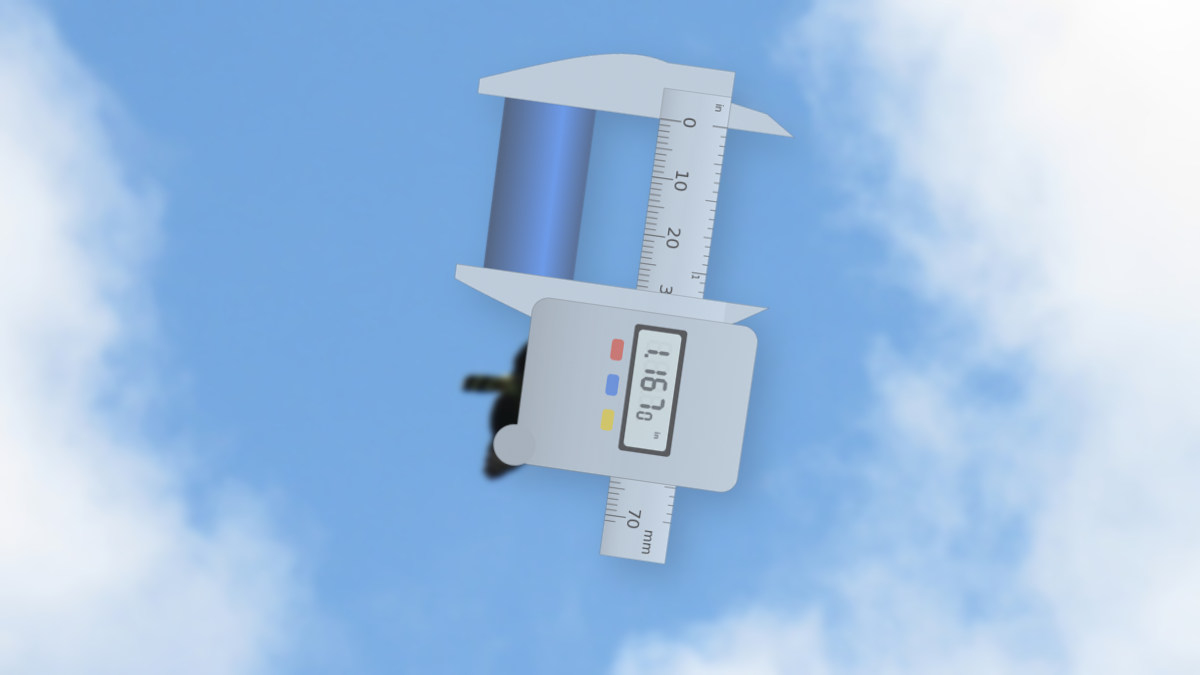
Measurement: 1.1670 in
